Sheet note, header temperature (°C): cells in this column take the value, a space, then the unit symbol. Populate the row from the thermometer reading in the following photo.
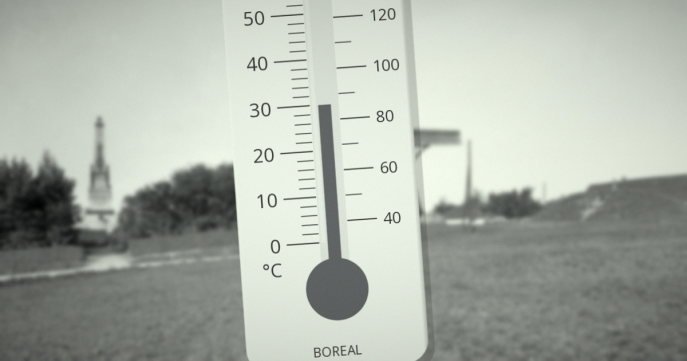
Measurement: 30 °C
